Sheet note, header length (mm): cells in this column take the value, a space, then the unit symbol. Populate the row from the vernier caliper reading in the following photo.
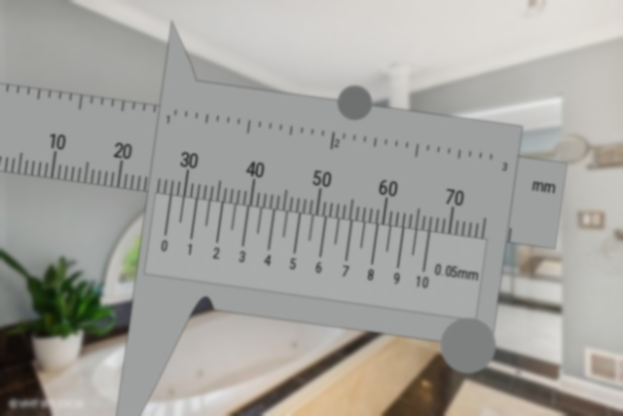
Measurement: 28.0 mm
